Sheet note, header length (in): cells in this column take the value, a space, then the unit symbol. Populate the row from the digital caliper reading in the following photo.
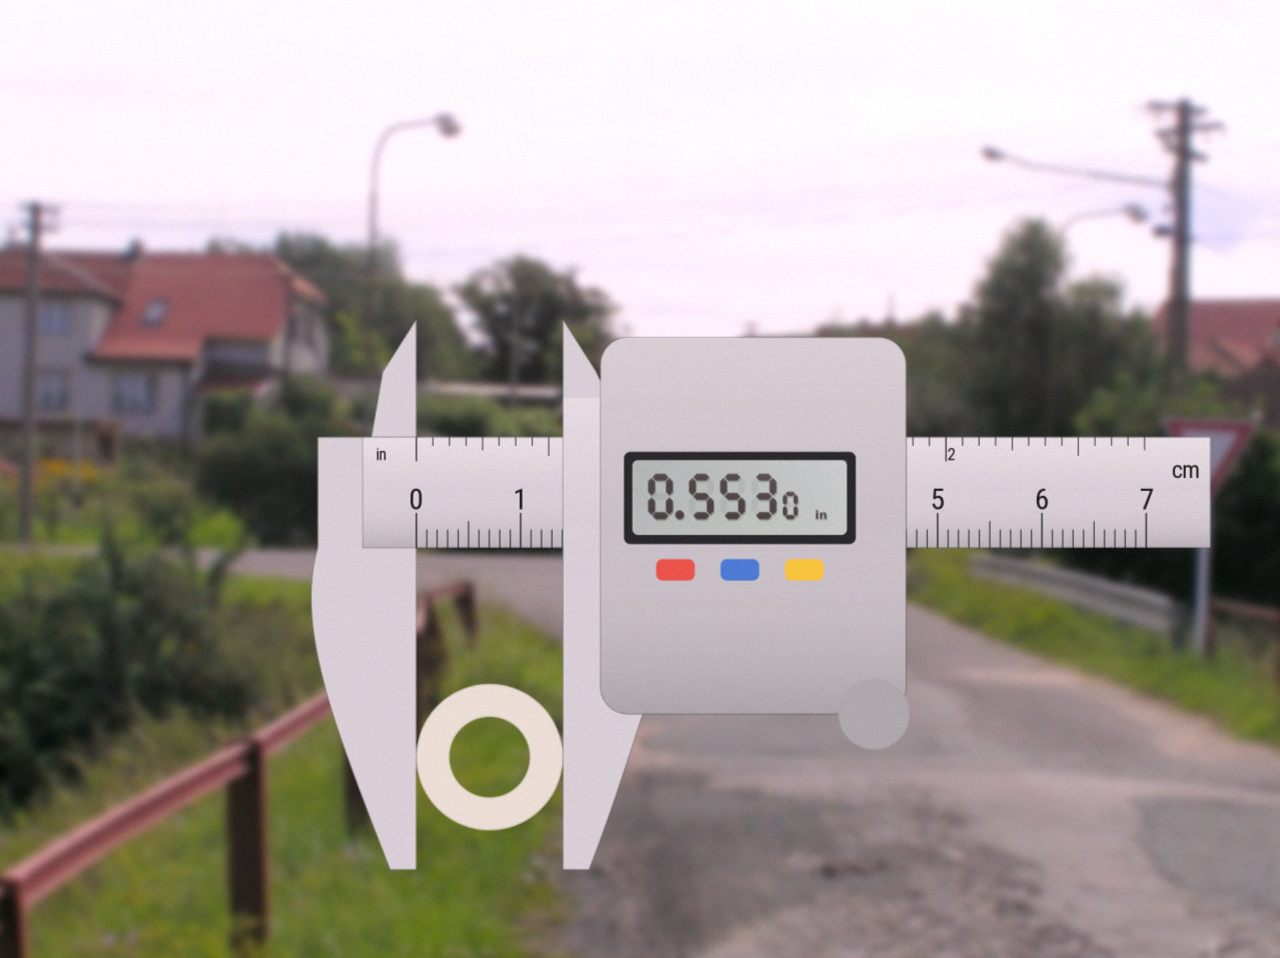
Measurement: 0.5530 in
